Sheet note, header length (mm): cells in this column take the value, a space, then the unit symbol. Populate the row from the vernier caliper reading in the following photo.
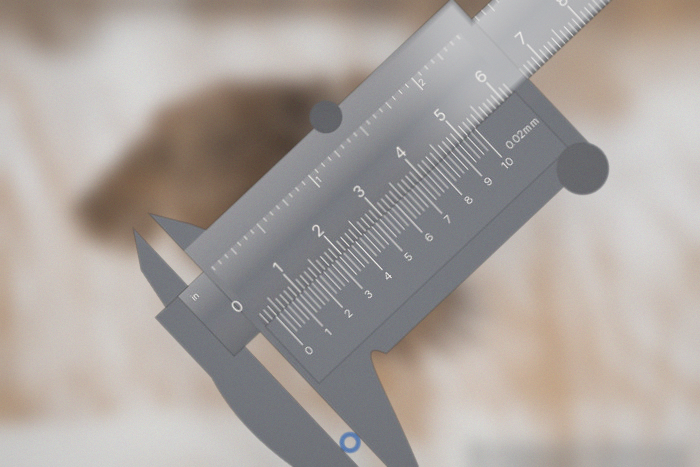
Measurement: 3.8 mm
